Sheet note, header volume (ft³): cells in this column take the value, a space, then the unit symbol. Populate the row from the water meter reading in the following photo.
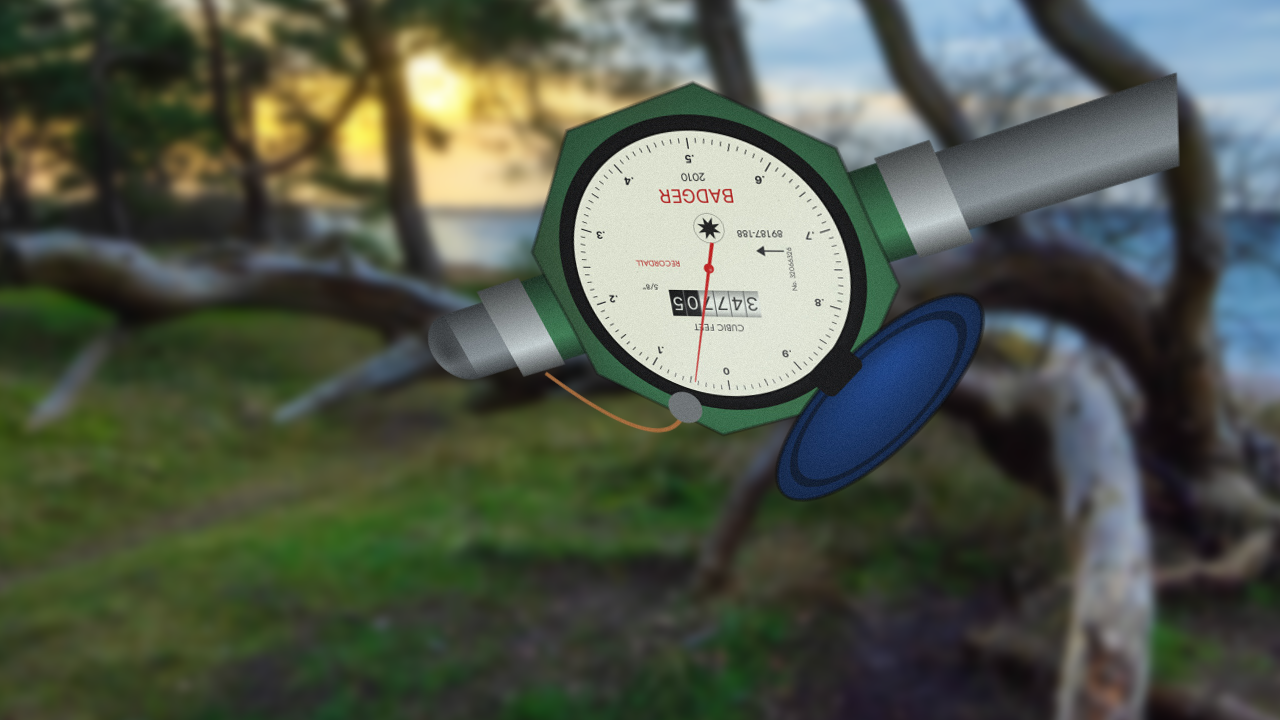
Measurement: 347705.04 ft³
